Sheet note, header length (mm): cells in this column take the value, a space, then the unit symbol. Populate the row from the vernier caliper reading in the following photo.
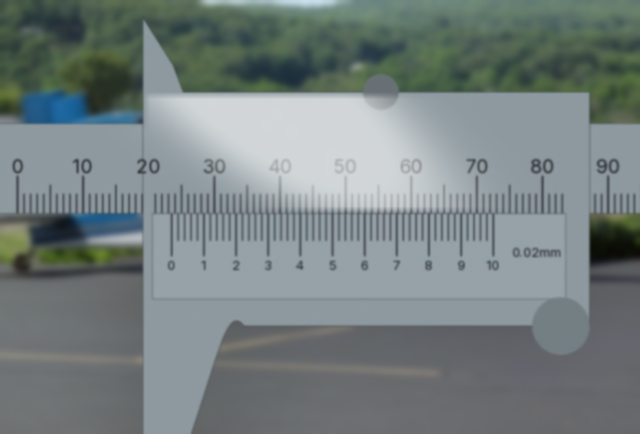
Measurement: 23.5 mm
